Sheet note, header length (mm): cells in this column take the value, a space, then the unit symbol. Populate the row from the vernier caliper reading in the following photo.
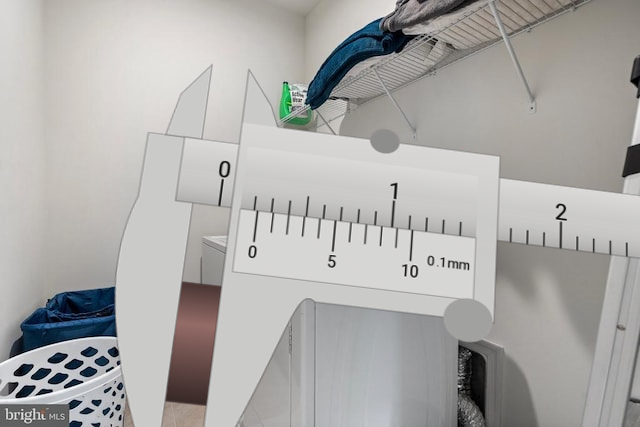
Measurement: 2.2 mm
